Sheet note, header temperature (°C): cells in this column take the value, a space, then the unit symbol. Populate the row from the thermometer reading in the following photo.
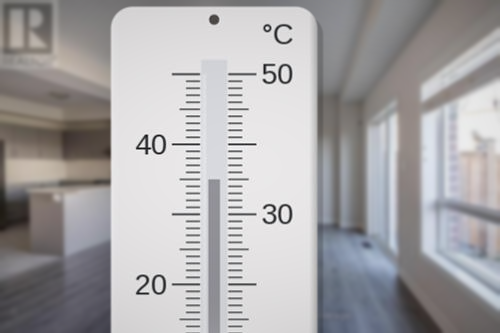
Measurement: 35 °C
